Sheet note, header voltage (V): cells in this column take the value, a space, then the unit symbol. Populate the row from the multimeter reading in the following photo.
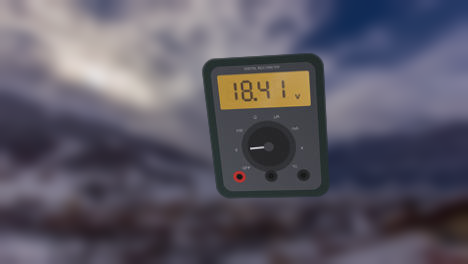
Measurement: 18.41 V
